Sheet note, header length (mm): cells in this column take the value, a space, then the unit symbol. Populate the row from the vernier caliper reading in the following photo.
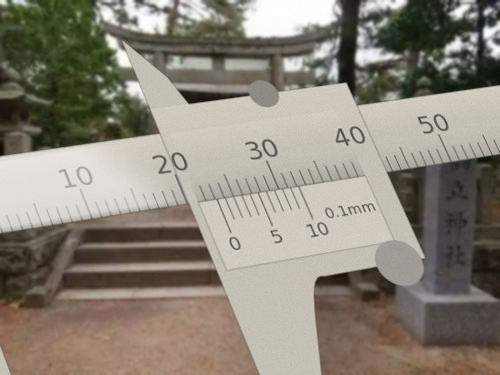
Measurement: 23.2 mm
